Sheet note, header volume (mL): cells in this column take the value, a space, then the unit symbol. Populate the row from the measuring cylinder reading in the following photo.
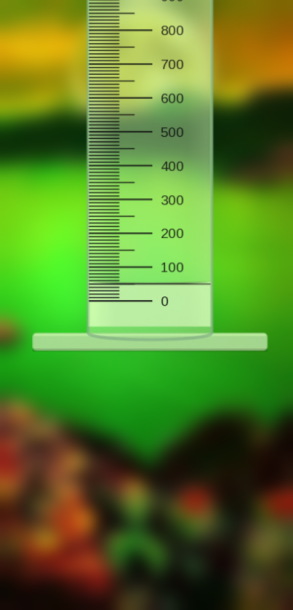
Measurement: 50 mL
